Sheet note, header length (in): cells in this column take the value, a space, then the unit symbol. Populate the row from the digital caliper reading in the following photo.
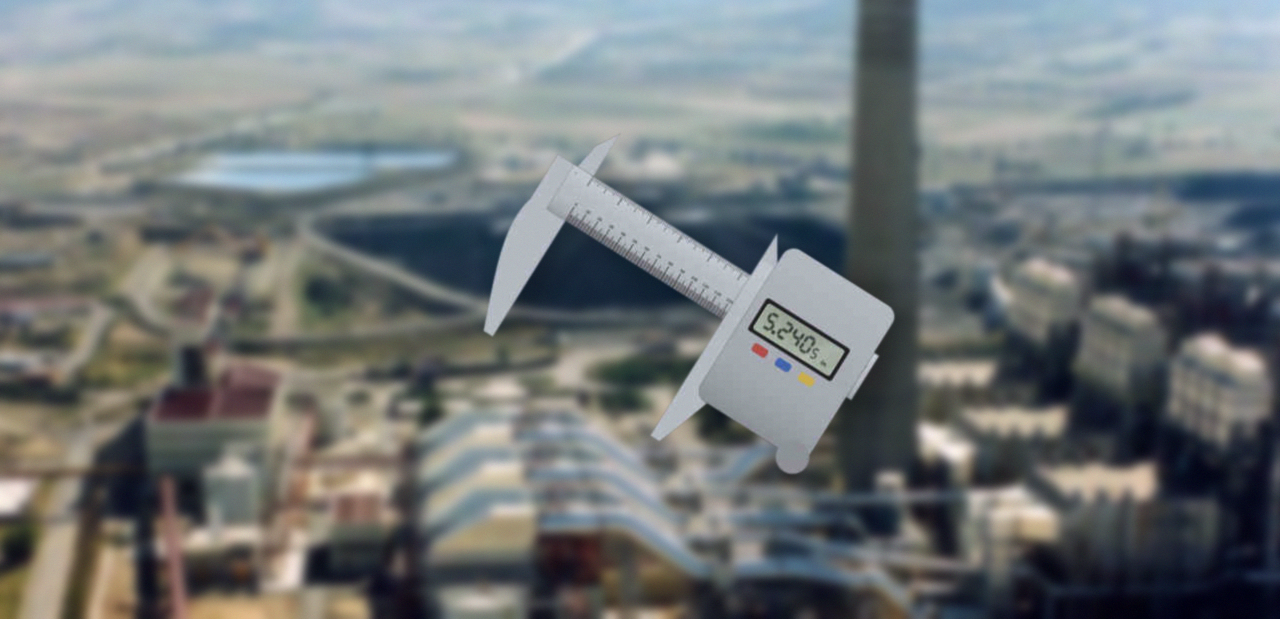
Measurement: 5.2405 in
